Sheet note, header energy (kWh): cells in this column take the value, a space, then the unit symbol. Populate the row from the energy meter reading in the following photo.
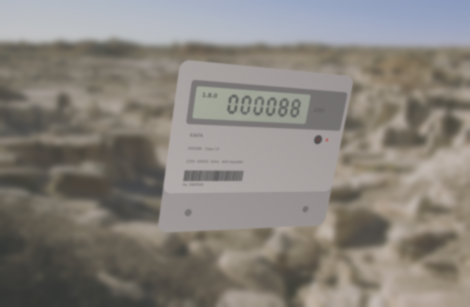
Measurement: 88 kWh
